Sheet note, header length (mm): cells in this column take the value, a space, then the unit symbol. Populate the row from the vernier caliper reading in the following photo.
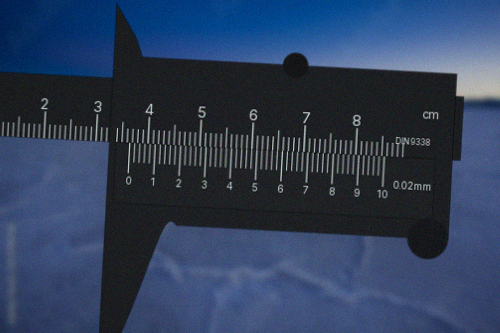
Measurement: 36.5 mm
